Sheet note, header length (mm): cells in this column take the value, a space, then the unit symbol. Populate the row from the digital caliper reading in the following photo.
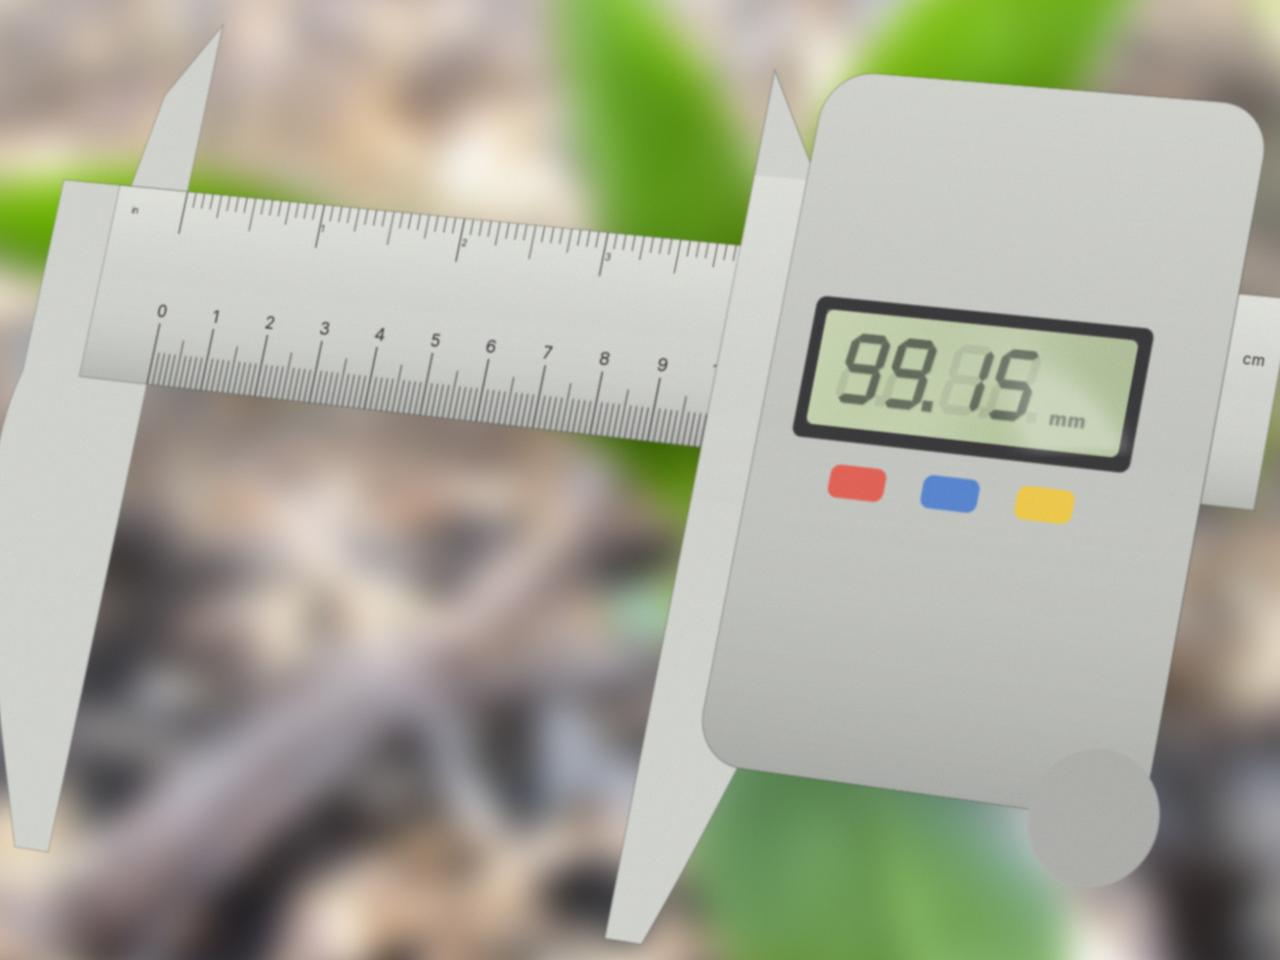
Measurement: 99.15 mm
